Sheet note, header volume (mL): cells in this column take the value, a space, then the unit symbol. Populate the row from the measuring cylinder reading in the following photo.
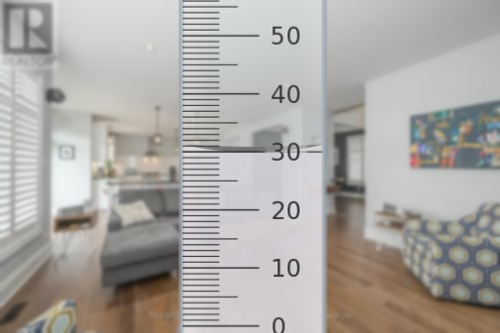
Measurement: 30 mL
